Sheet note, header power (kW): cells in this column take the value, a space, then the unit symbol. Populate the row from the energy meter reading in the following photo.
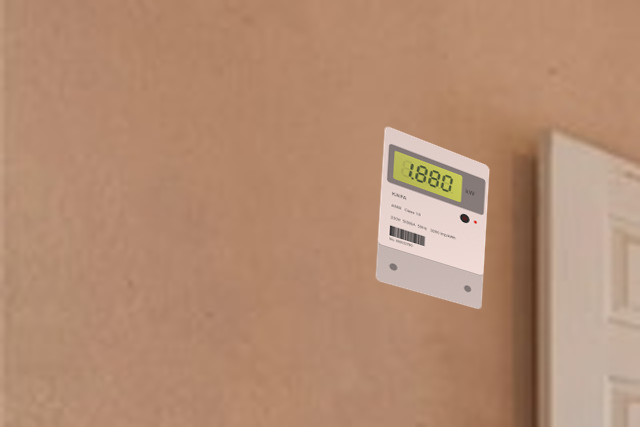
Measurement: 1.880 kW
